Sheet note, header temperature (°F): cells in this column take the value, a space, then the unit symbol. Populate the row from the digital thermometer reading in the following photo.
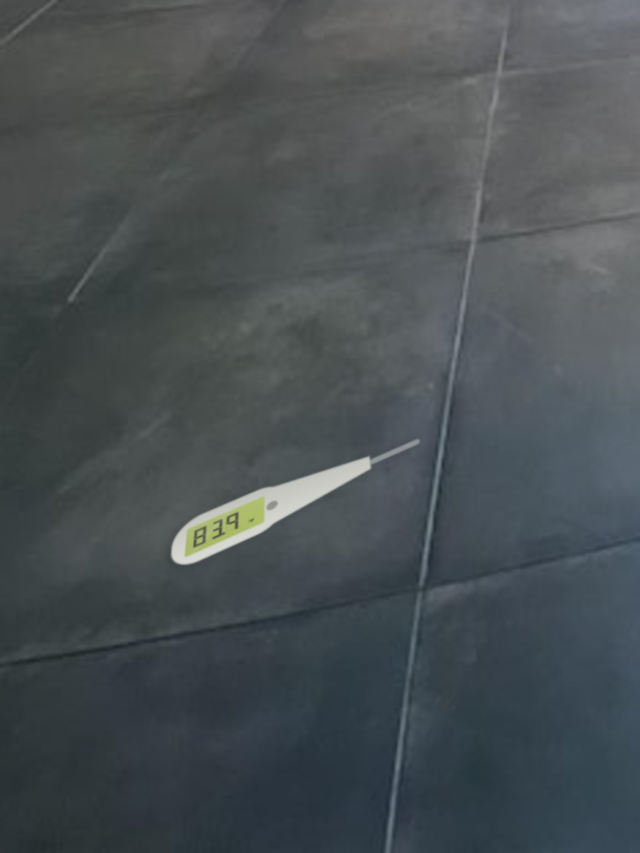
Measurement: 83.9 °F
